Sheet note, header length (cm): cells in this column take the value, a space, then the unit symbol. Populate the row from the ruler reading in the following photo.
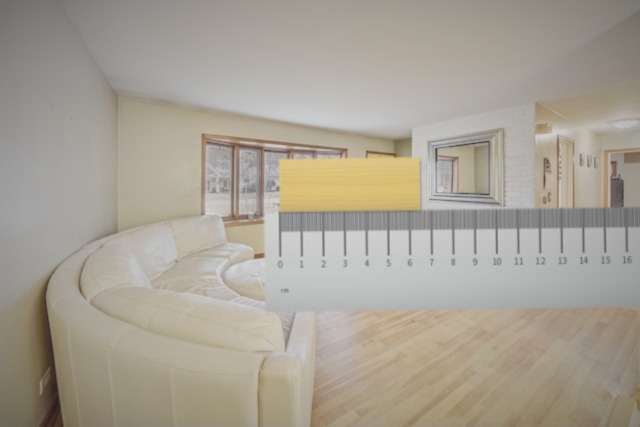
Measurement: 6.5 cm
